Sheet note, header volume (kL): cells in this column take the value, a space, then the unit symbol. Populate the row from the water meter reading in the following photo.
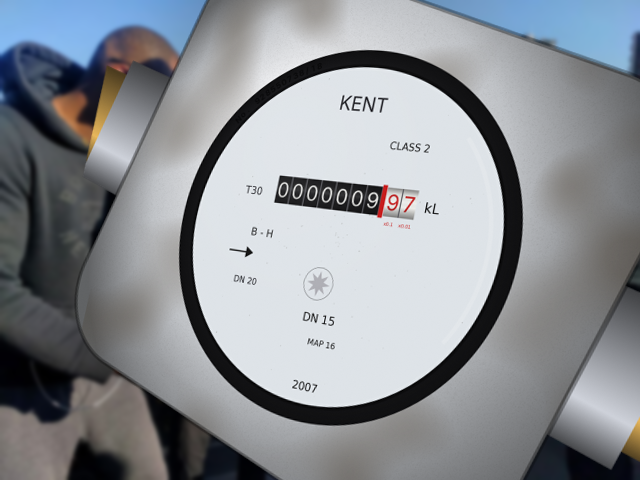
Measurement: 9.97 kL
